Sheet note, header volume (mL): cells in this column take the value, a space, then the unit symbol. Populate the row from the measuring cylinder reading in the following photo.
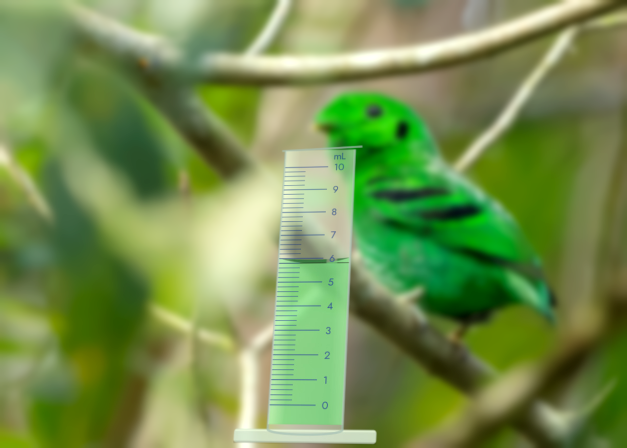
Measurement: 5.8 mL
